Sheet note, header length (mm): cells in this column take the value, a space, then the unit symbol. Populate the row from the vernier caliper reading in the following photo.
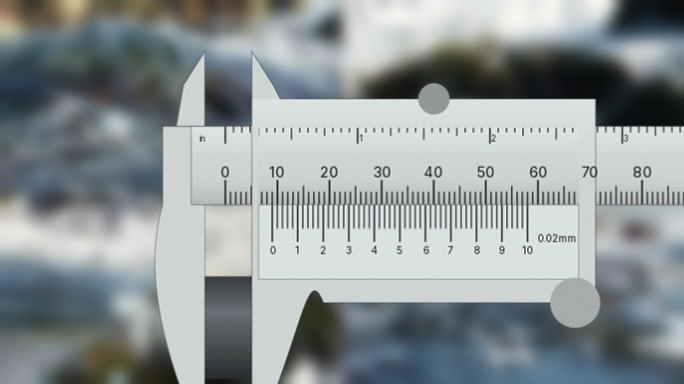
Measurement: 9.0 mm
